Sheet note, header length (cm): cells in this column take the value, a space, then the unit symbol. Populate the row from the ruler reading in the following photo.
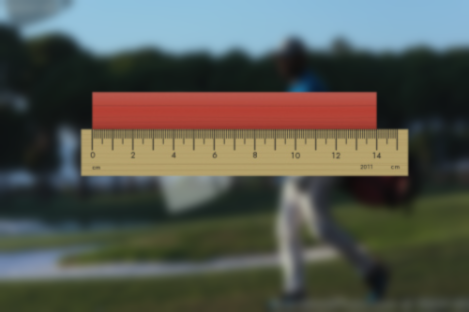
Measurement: 14 cm
